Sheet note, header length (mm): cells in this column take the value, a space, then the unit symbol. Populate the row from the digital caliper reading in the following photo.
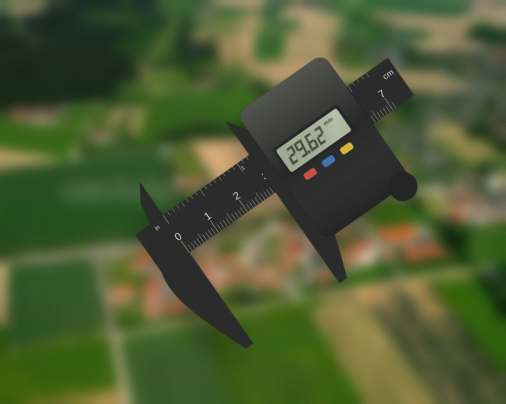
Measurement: 29.62 mm
